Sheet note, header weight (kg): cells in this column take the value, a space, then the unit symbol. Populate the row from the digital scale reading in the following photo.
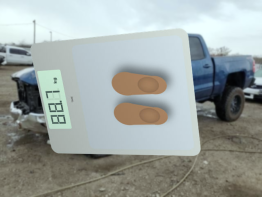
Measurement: 88.7 kg
